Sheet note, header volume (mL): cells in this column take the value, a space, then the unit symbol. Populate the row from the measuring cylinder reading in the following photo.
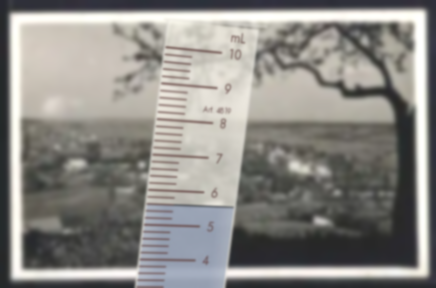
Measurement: 5.6 mL
